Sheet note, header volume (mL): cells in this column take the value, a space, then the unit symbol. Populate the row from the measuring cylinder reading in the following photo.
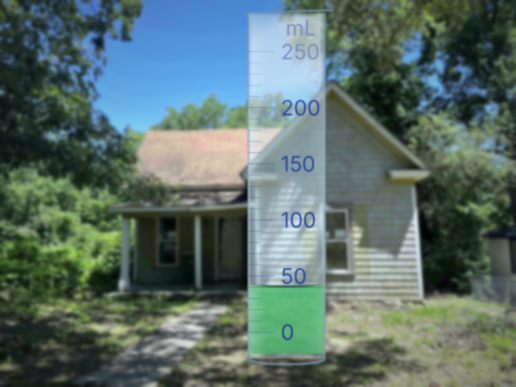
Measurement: 40 mL
